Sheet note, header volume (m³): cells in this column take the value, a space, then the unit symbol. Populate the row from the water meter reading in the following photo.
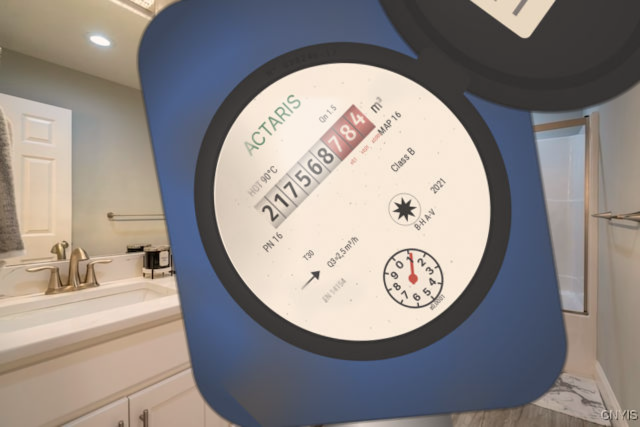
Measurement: 217568.7841 m³
